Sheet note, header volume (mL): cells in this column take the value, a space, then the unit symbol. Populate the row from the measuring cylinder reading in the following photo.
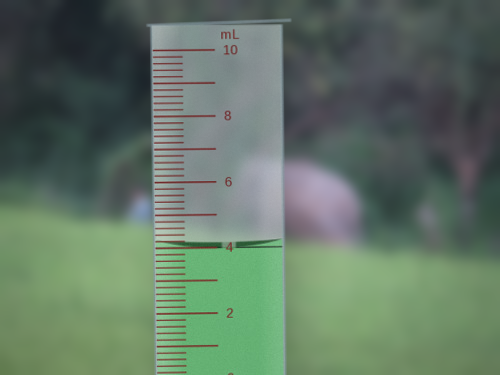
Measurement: 4 mL
